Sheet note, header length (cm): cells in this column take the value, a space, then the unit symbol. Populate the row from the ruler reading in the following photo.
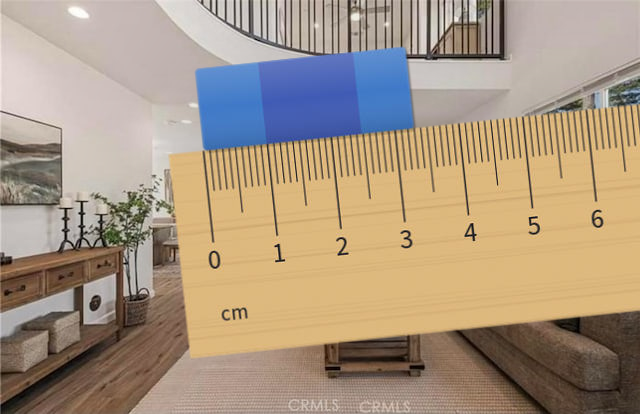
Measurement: 3.3 cm
